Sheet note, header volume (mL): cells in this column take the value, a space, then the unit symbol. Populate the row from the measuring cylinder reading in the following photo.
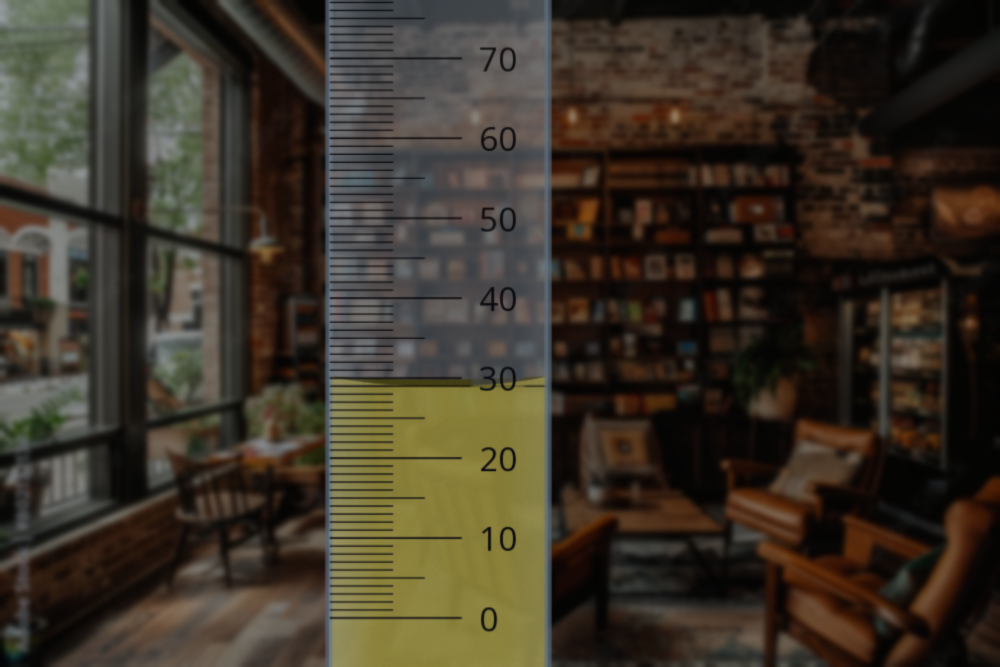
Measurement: 29 mL
